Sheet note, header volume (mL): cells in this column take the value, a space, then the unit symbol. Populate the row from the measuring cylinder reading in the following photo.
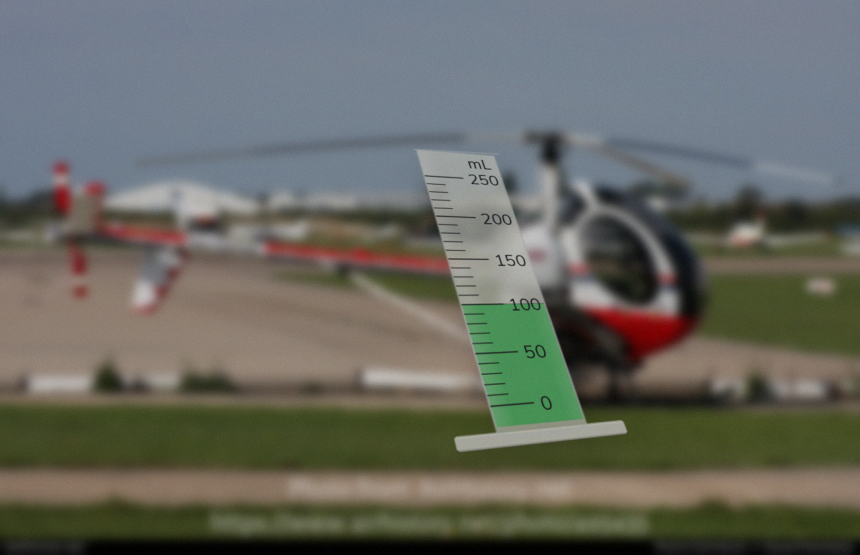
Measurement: 100 mL
